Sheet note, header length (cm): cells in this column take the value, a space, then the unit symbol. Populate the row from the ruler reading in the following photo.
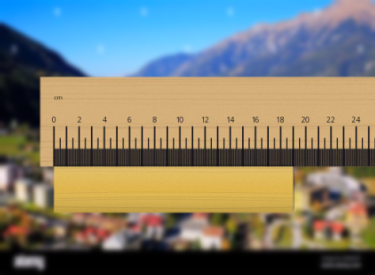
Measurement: 19 cm
